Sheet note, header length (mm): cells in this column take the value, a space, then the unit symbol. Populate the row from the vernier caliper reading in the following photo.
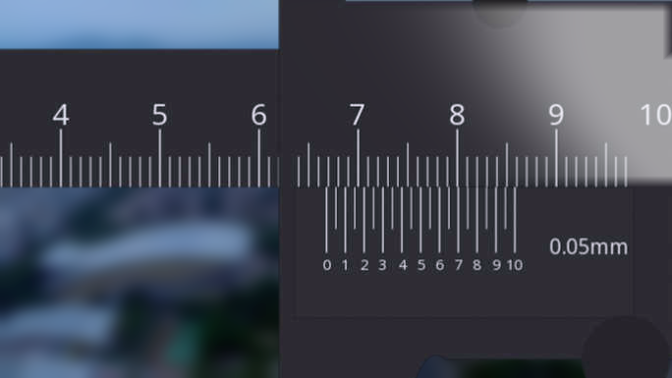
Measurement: 66.8 mm
